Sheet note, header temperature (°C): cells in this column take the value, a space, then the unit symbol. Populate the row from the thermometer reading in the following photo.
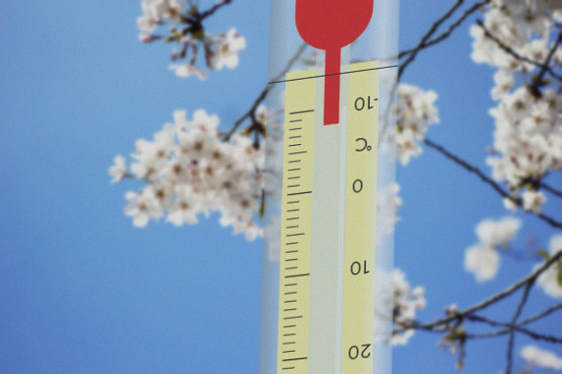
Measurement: -8 °C
